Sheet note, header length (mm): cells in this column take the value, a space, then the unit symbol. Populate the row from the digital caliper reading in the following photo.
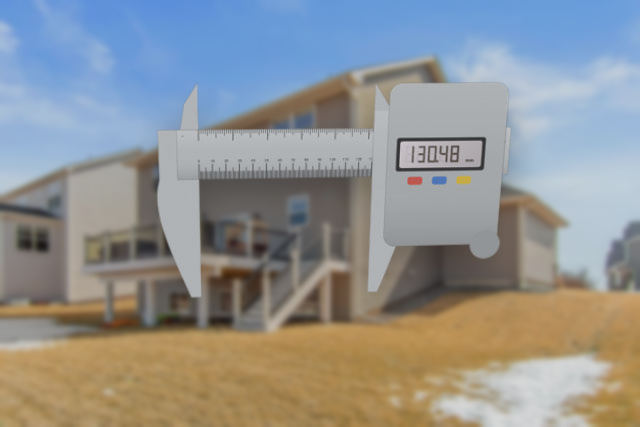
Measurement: 130.48 mm
